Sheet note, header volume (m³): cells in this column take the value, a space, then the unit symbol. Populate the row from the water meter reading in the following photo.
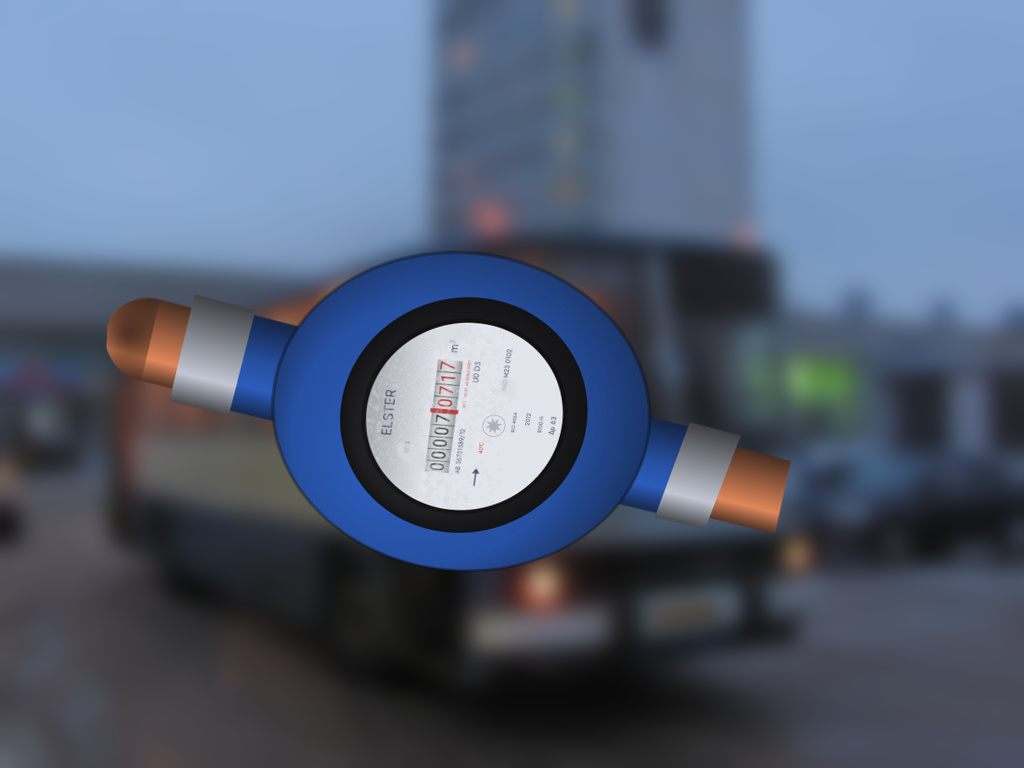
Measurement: 7.0717 m³
